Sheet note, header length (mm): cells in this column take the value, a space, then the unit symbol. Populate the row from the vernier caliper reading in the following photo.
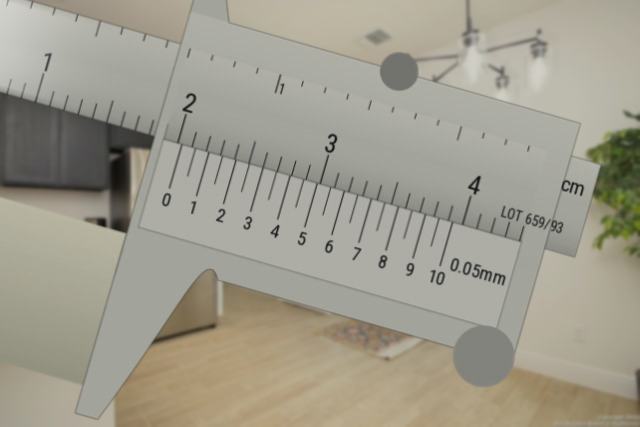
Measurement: 20.3 mm
